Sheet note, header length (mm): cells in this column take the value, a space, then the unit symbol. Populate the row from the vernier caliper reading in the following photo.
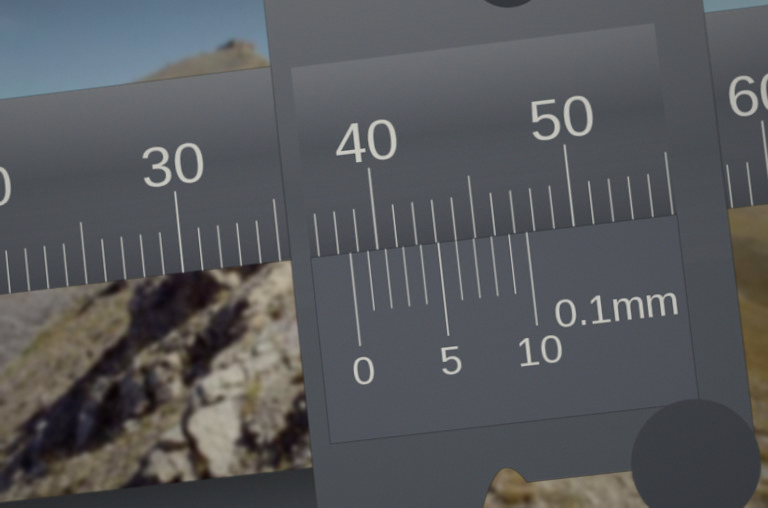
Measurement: 38.6 mm
